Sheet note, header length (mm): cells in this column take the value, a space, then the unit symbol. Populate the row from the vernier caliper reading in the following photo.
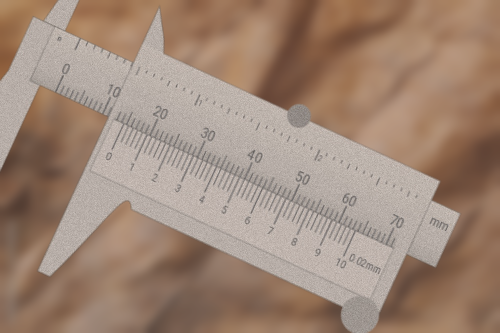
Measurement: 14.5 mm
